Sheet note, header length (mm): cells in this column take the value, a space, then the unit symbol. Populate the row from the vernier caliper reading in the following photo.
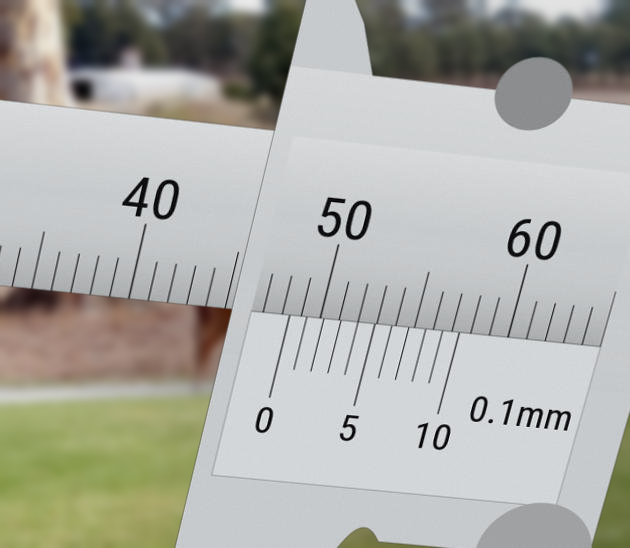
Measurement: 48.4 mm
